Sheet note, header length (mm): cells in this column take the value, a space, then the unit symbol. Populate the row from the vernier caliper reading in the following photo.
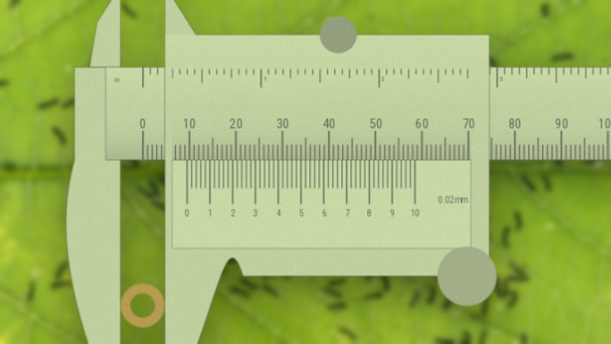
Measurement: 9.5 mm
